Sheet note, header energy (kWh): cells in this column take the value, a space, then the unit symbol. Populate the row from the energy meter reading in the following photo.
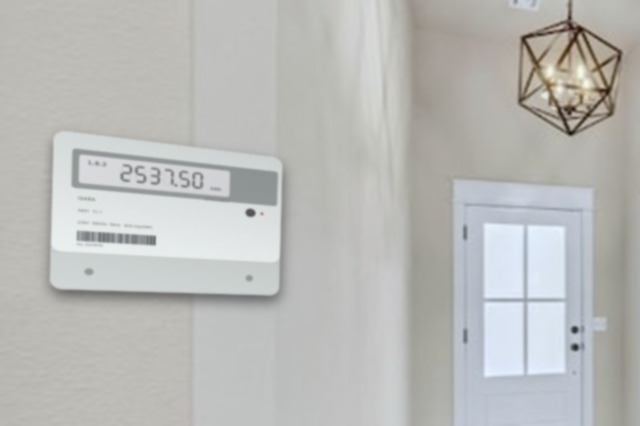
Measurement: 2537.50 kWh
